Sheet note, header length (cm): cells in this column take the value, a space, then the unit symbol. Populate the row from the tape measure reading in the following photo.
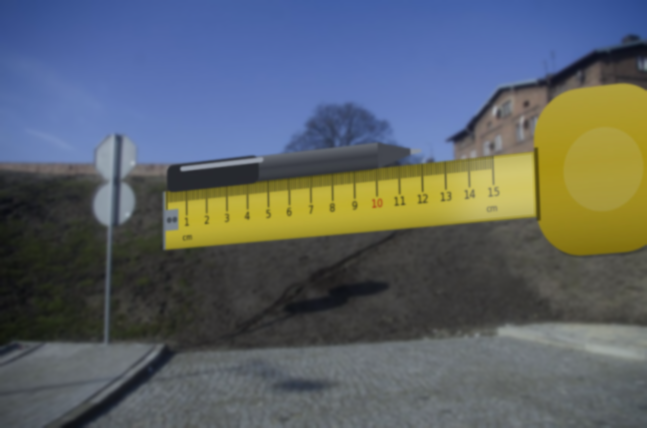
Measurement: 12 cm
